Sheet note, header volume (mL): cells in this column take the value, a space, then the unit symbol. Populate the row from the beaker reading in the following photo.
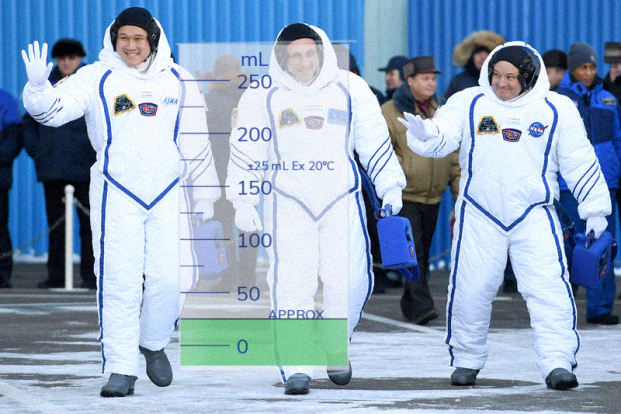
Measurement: 25 mL
